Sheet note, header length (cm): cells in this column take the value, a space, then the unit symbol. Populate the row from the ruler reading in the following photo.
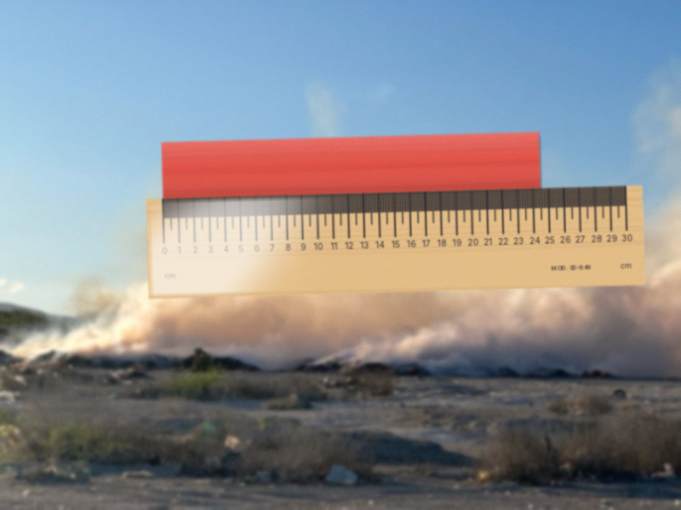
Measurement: 24.5 cm
